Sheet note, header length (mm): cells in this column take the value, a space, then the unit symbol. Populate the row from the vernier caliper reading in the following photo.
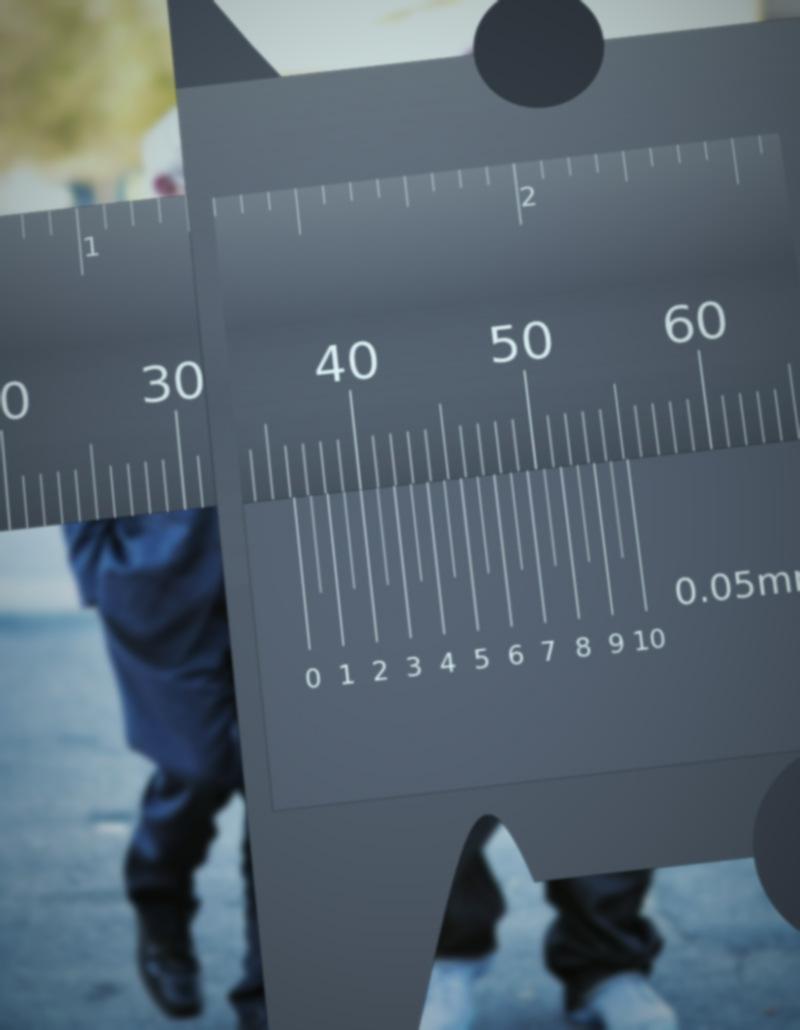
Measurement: 36.2 mm
